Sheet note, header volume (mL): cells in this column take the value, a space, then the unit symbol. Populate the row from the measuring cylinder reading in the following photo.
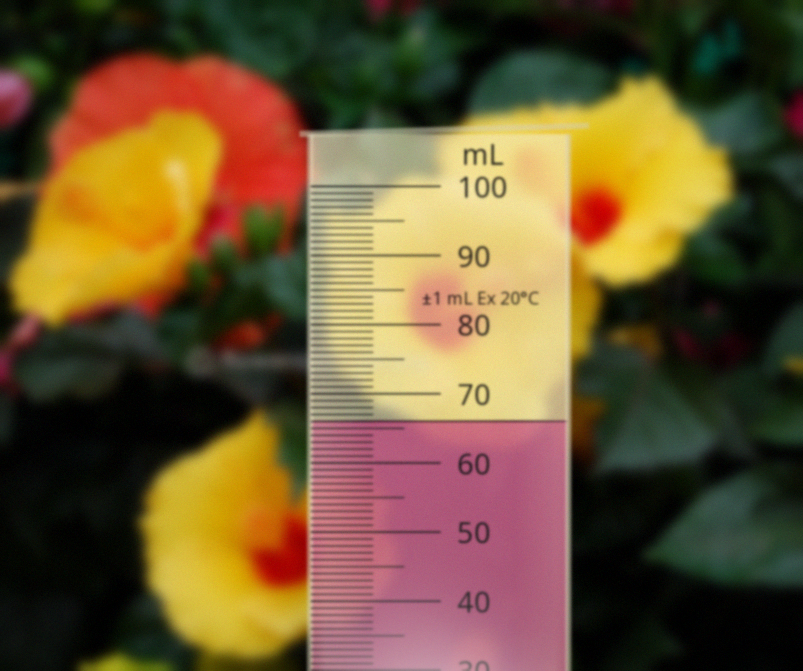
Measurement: 66 mL
